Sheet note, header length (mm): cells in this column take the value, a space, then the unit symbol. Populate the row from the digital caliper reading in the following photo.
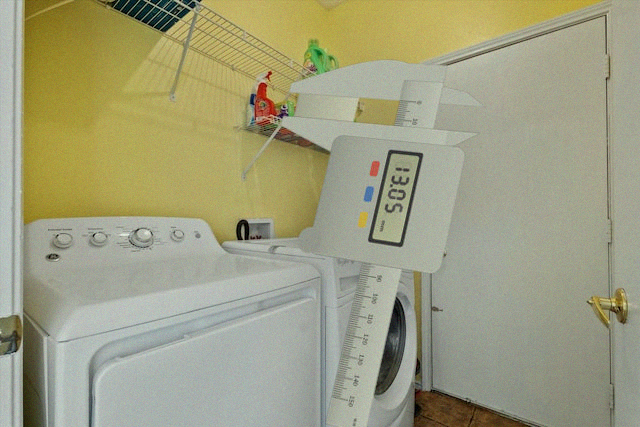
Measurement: 13.05 mm
